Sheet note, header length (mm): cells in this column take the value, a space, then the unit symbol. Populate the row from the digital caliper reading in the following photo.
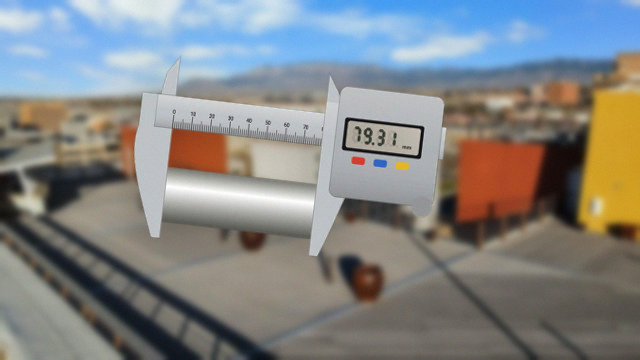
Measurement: 79.31 mm
